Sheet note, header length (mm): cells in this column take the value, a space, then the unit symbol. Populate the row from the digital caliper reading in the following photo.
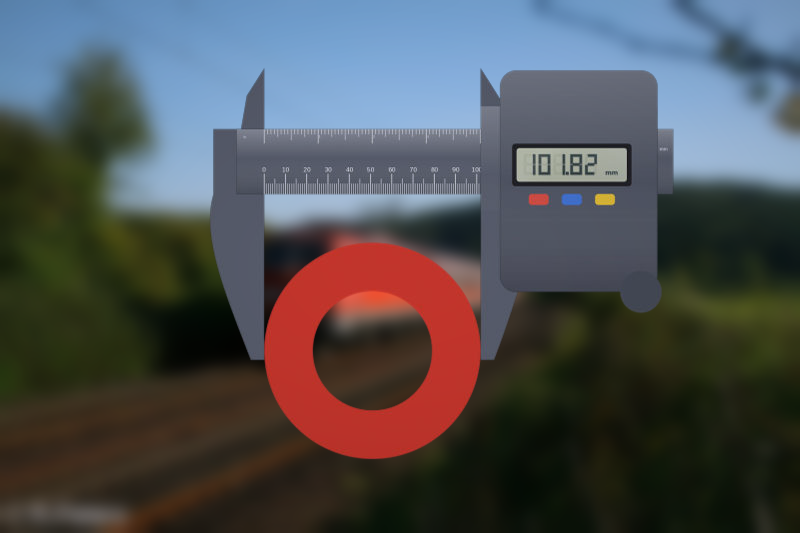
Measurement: 101.82 mm
